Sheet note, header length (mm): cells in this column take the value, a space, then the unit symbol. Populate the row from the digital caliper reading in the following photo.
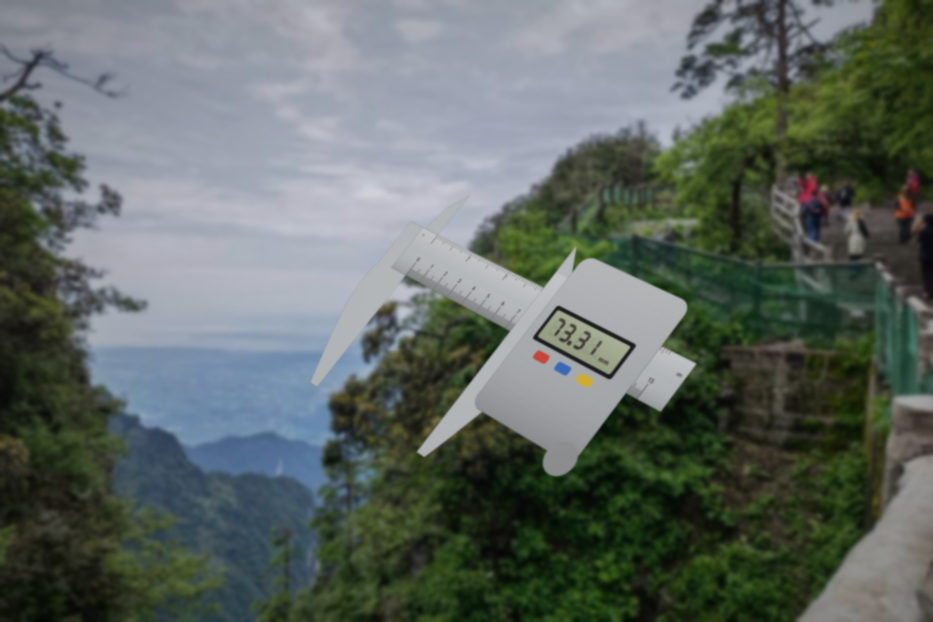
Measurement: 73.31 mm
